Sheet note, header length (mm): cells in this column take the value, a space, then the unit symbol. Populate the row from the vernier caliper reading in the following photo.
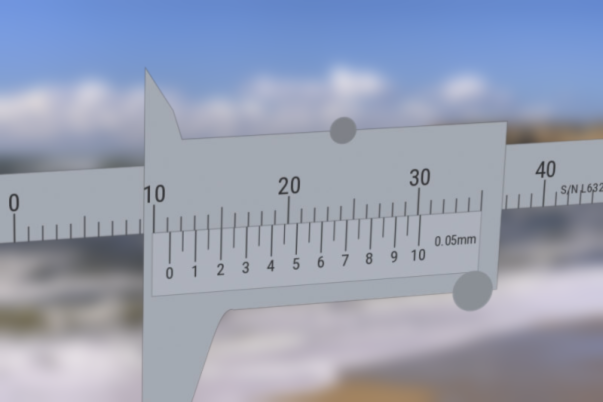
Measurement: 11.2 mm
